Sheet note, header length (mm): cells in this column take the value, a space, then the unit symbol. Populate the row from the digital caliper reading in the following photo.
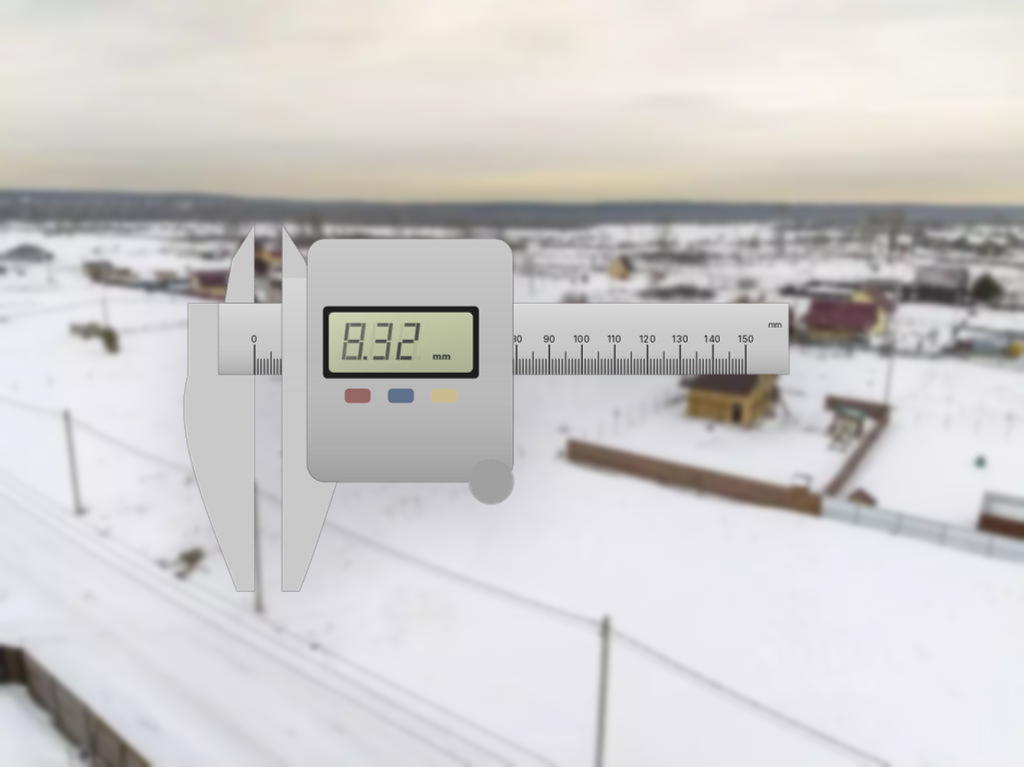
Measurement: 8.32 mm
